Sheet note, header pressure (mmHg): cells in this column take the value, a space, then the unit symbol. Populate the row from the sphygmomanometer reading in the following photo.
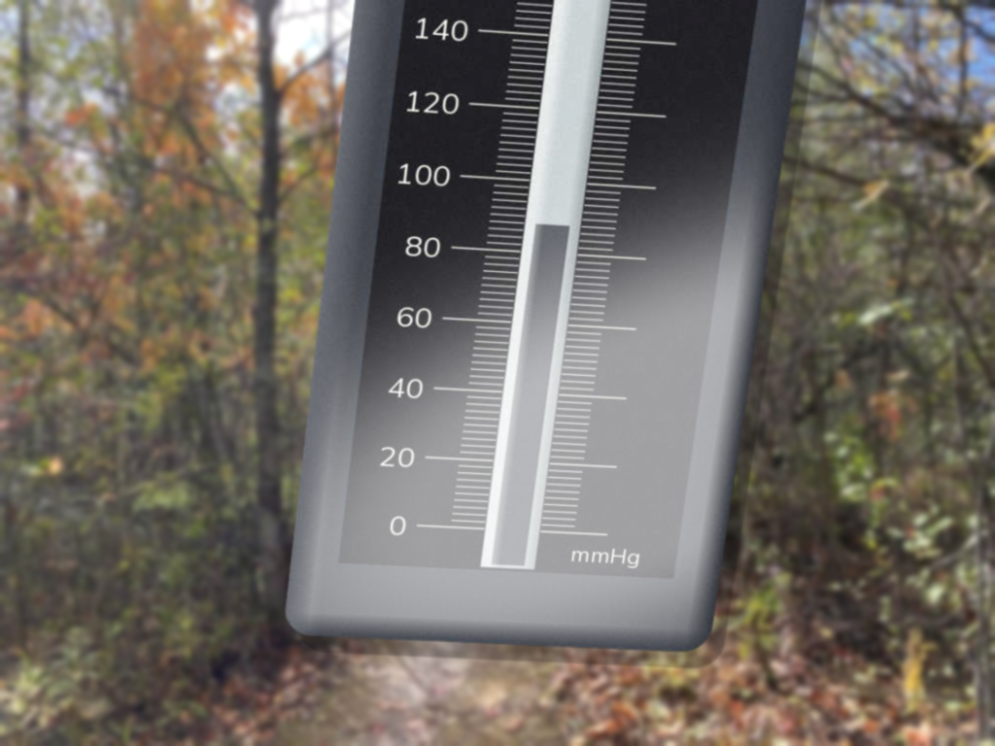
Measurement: 88 mmHg
